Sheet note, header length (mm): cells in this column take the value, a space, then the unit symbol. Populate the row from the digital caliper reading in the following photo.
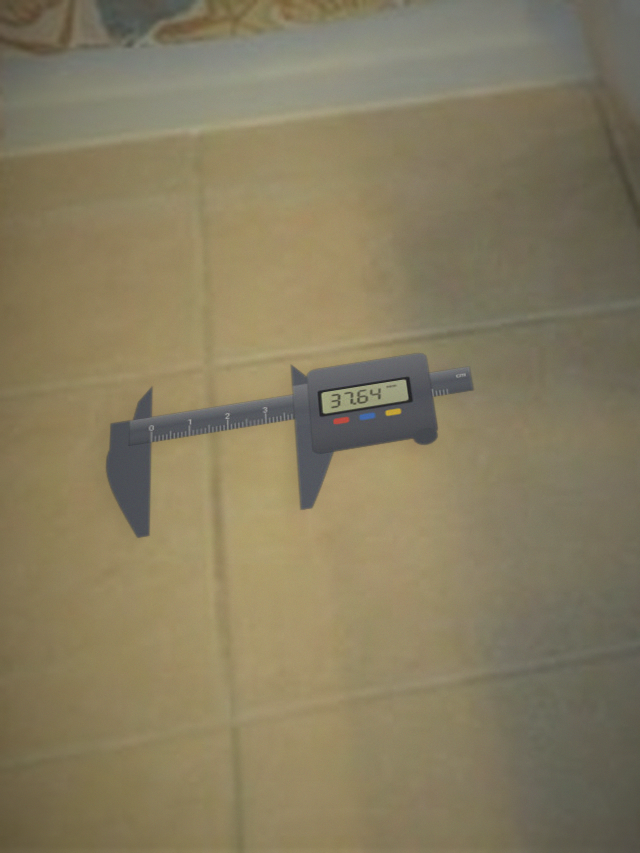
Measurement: 37.64 mm
